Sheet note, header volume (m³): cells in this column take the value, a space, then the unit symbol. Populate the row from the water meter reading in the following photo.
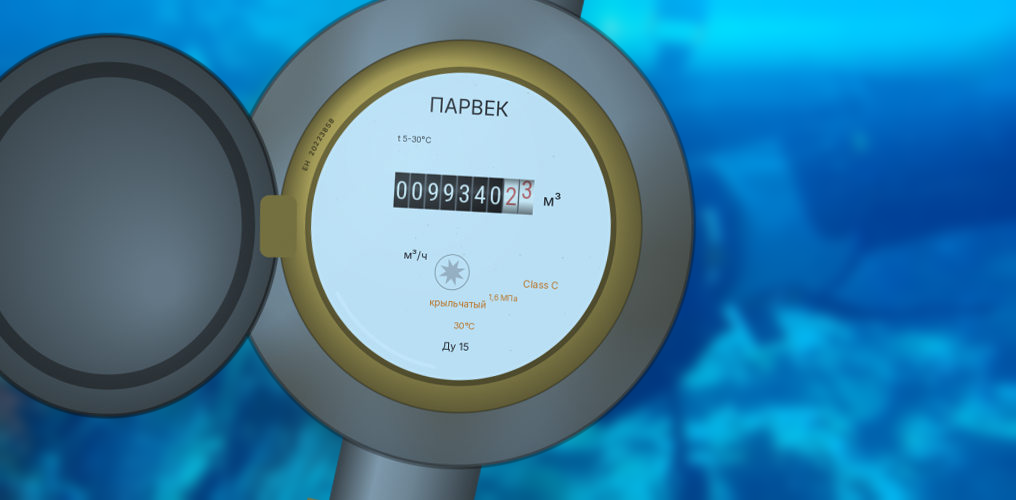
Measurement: 99340.23 m³
